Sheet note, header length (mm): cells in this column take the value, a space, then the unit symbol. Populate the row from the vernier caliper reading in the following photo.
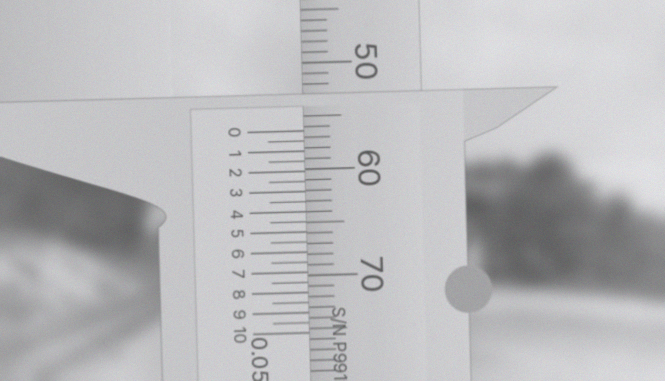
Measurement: 56.4 mm
